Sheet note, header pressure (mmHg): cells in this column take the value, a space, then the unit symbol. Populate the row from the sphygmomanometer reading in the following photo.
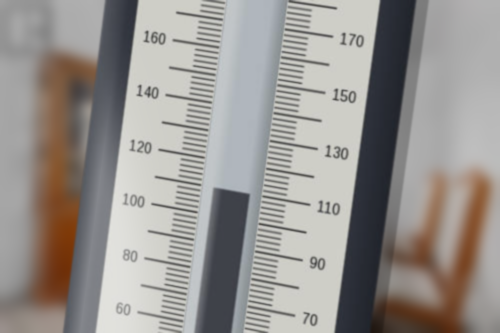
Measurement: 110 mmHg
